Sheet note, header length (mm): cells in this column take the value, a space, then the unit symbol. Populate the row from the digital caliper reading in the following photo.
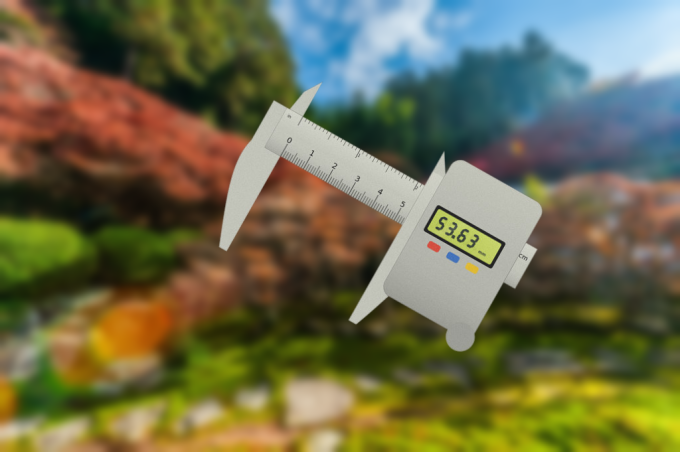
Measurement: 53.63 mm
